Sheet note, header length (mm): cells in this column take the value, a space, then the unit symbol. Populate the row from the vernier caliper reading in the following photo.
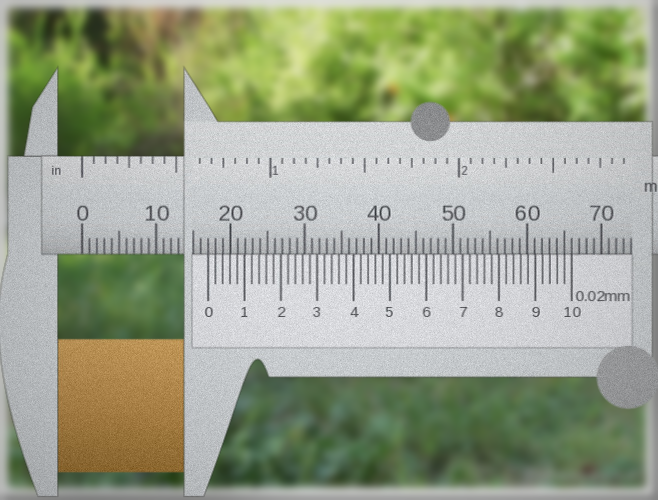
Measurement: 17.0 mm
